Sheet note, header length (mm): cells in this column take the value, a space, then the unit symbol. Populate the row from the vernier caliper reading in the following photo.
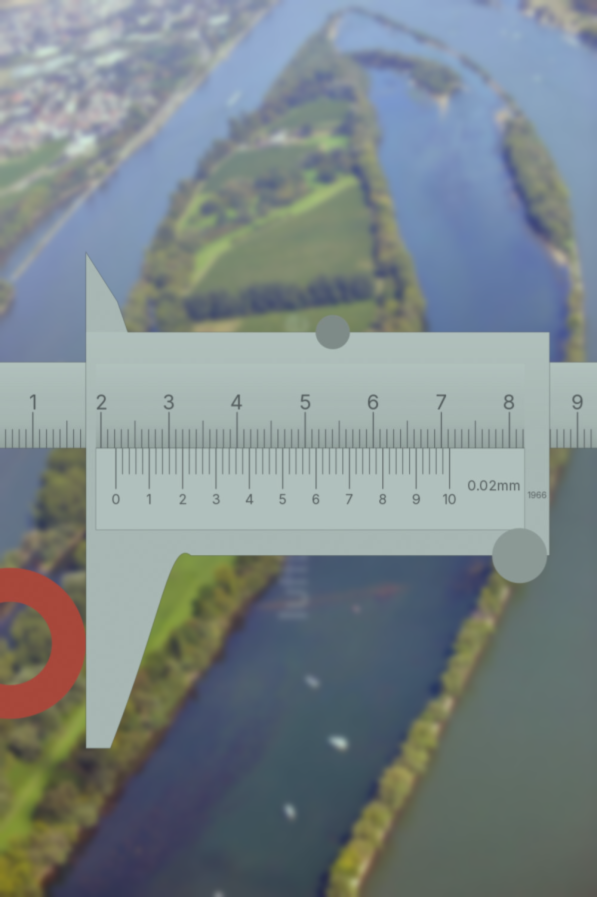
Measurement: 22.2 mm
